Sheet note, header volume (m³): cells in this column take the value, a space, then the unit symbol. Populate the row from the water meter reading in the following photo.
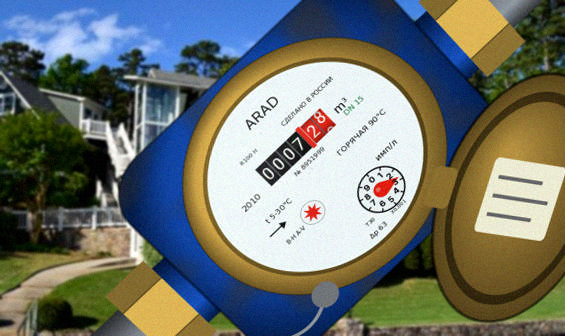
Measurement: 7.282 m³
